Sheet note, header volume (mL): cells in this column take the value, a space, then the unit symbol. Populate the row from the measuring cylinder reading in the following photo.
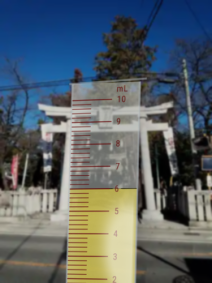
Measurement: 6 mL
